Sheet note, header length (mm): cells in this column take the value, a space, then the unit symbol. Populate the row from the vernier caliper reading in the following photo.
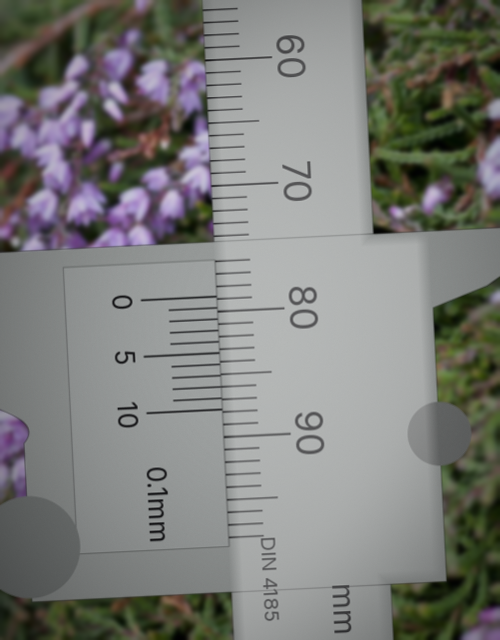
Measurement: 78.8 mm
